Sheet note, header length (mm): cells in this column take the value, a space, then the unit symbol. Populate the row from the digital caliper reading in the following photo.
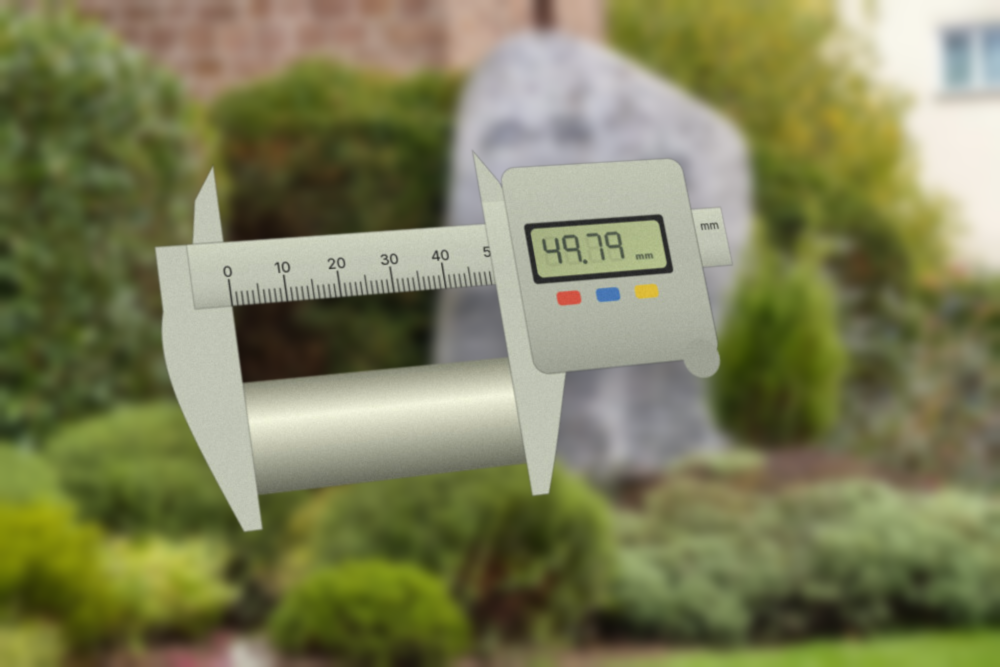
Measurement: 49.79 mm
